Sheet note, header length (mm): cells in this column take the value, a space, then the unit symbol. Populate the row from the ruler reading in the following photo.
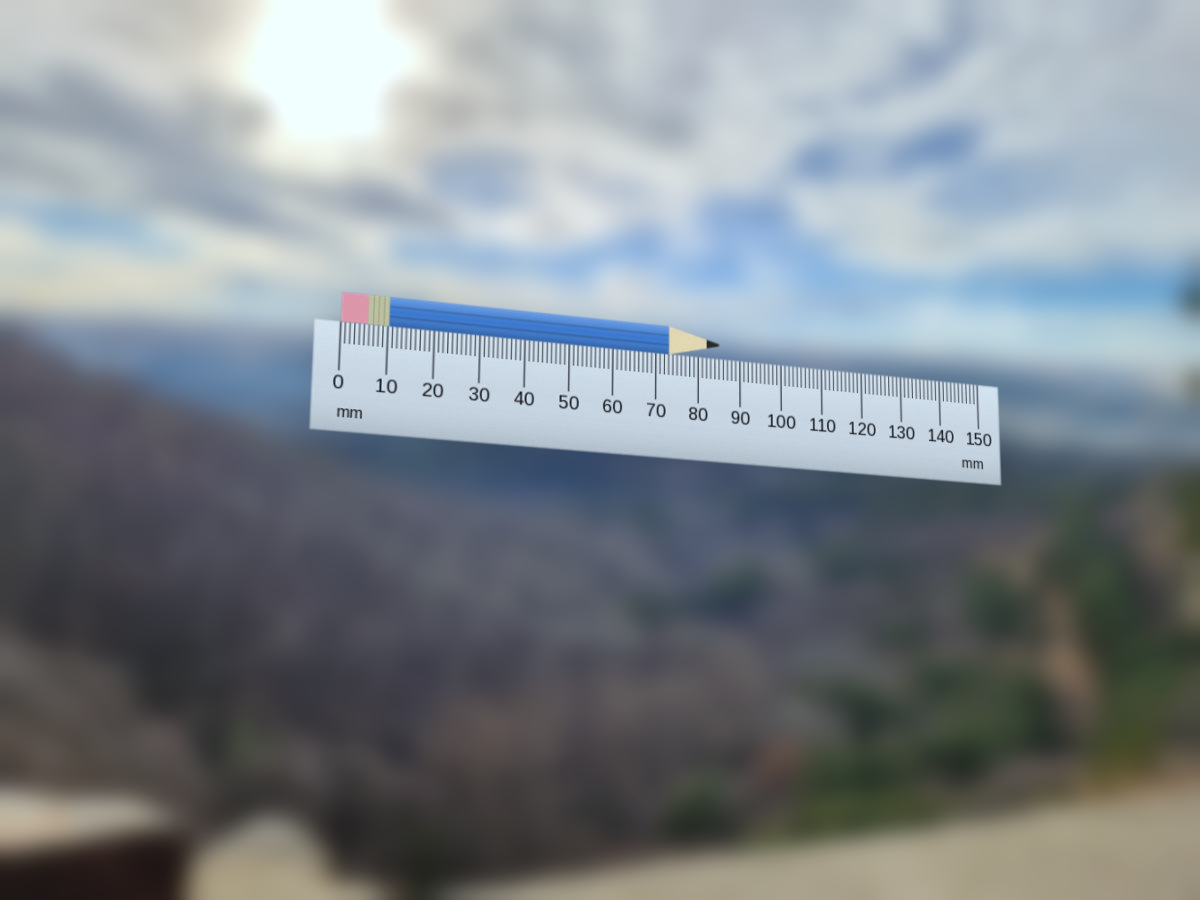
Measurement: 85 mm
